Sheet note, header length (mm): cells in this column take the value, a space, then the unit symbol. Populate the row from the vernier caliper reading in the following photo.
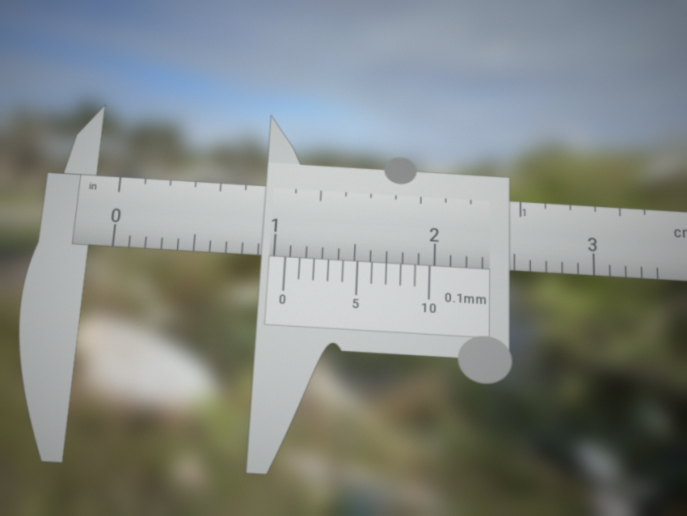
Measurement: 10.7 mm
